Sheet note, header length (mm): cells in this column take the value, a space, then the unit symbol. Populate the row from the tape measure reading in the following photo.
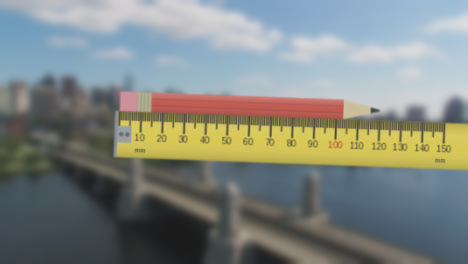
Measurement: 120 mm
